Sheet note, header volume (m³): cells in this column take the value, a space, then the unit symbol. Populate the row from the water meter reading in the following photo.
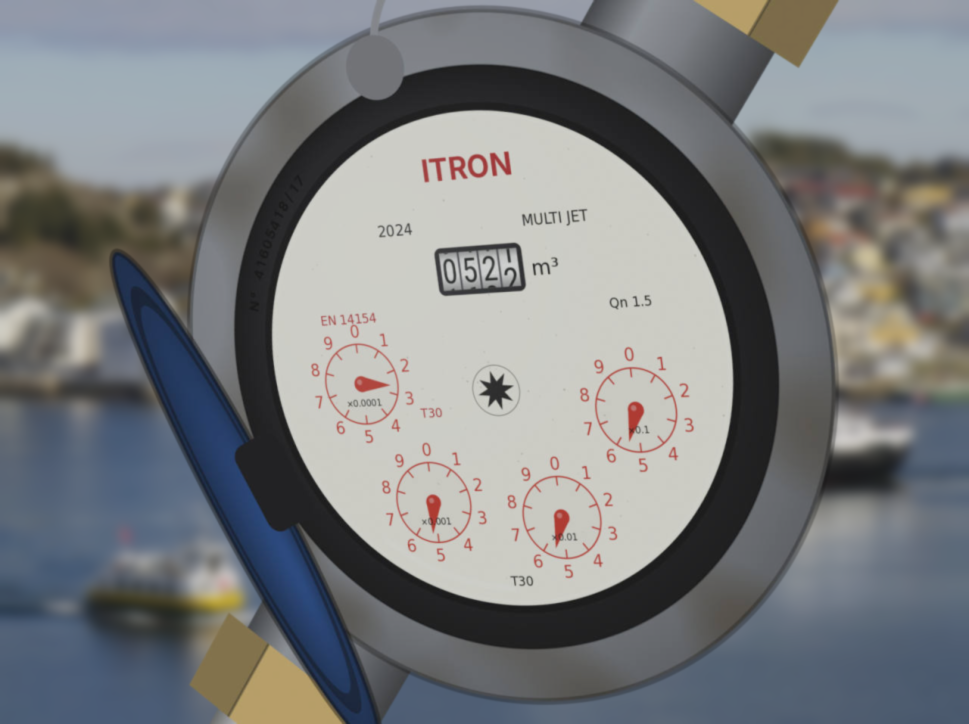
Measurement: 521.5552 m³
